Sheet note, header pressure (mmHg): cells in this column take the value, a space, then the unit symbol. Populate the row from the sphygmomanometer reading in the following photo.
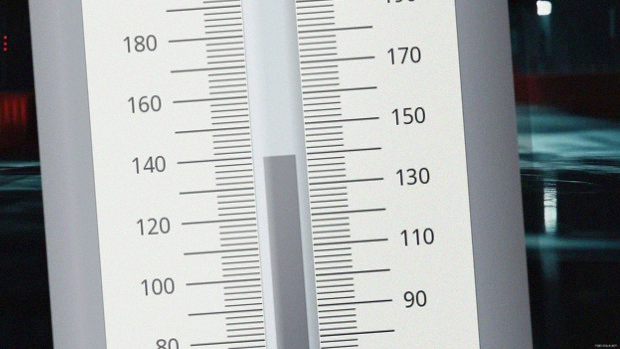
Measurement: 140 mmHg
